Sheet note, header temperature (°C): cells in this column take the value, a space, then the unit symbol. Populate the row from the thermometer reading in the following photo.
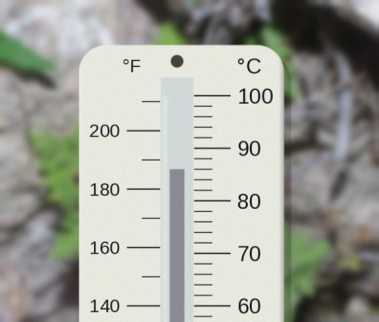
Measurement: 86 °C
